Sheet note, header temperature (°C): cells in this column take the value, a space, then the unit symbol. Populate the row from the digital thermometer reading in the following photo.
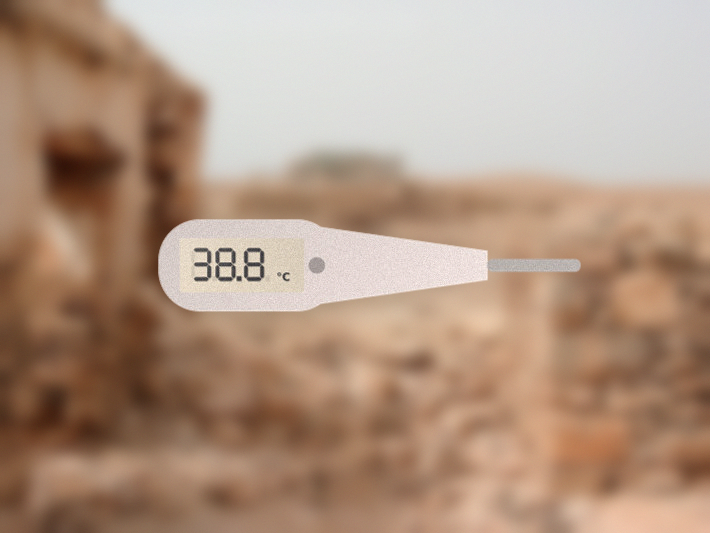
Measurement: 38.8 °C
